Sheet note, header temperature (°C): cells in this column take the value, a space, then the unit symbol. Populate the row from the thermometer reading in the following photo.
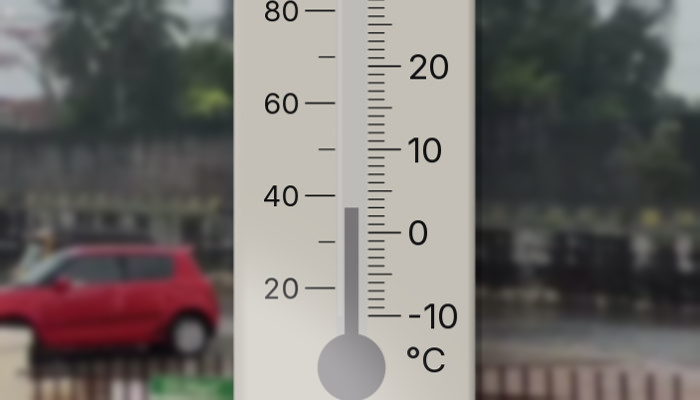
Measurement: 3 °C
